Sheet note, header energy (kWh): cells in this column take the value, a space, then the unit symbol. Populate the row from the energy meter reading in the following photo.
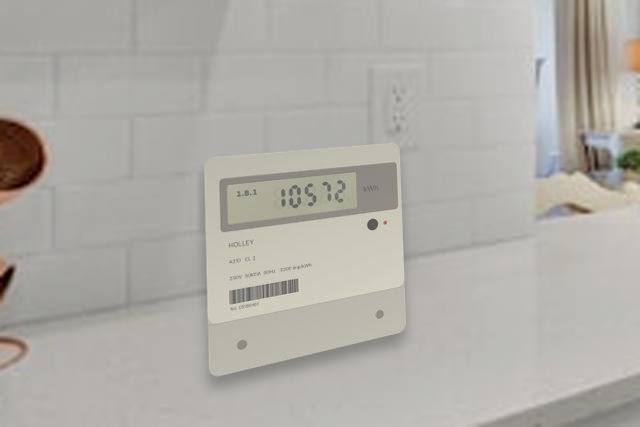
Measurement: 10572 kWh
